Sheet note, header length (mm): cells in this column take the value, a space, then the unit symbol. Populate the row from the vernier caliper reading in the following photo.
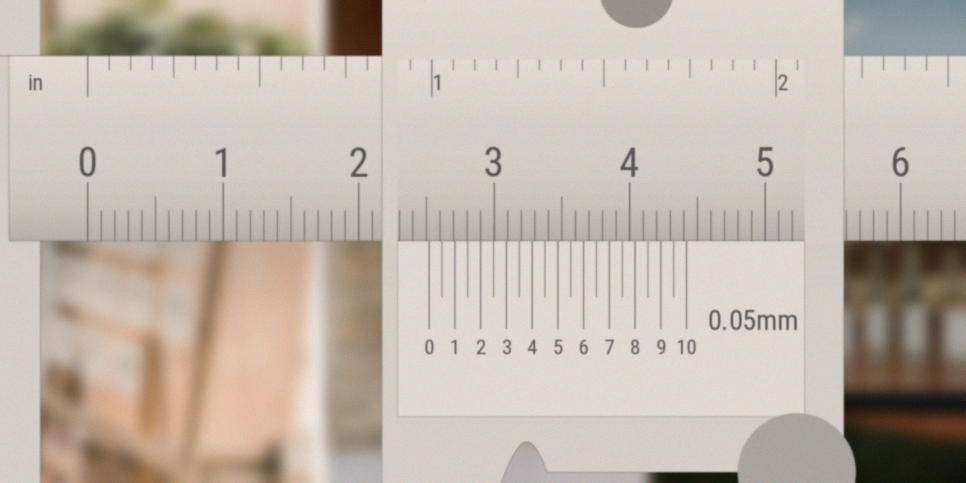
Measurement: 25.2 mm
